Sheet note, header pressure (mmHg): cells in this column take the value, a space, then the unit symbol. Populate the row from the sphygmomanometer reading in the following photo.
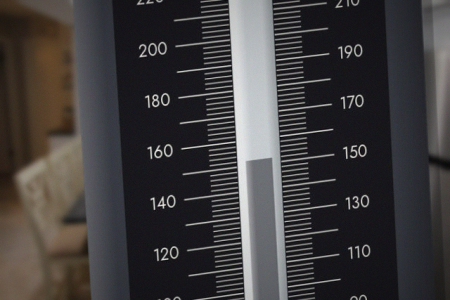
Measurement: 152 mmHg
